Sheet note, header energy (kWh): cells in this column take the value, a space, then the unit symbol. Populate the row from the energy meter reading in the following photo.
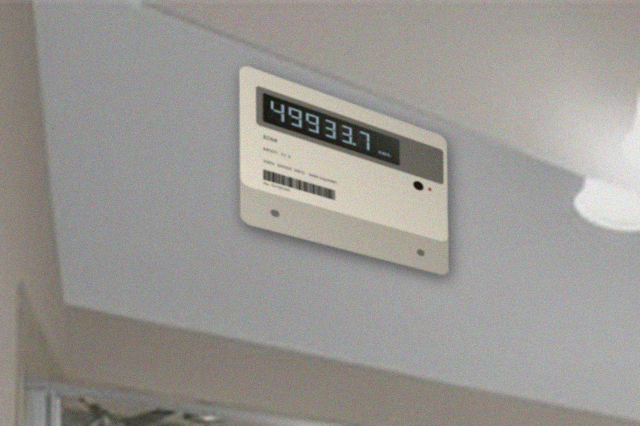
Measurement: 49933.7 kWh
